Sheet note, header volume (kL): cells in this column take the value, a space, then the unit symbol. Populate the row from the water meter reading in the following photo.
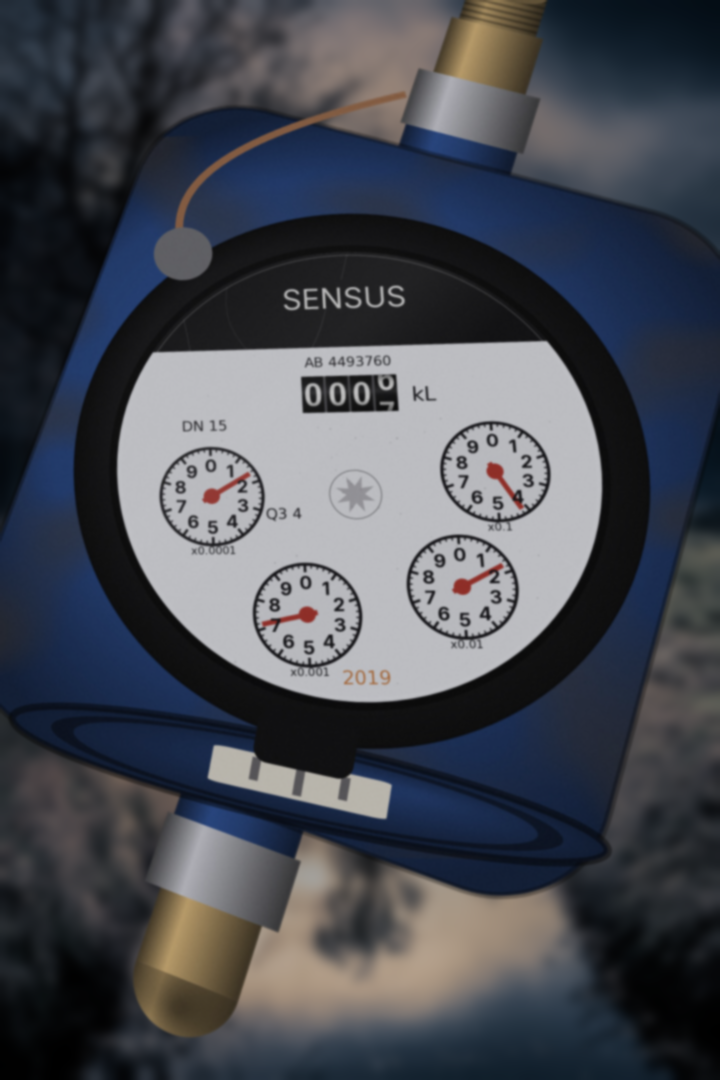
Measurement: 6.4171 kL
